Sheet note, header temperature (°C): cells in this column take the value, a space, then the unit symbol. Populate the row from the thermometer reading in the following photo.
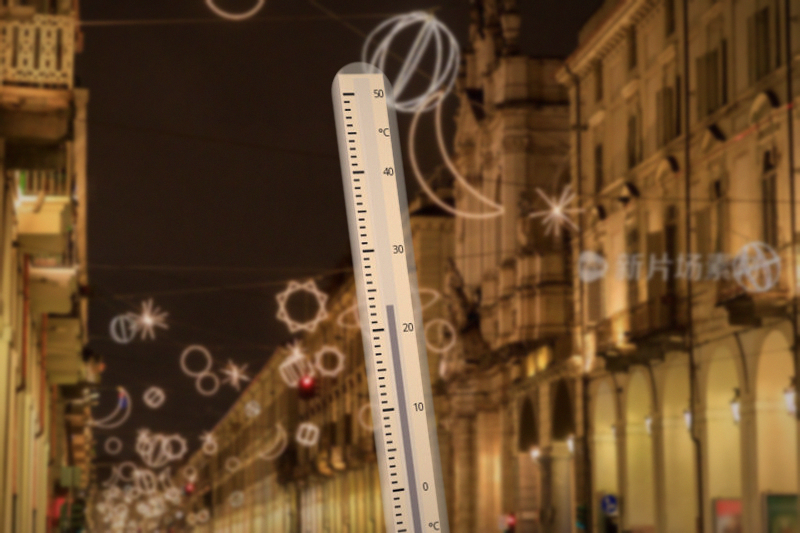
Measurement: 23 °C
